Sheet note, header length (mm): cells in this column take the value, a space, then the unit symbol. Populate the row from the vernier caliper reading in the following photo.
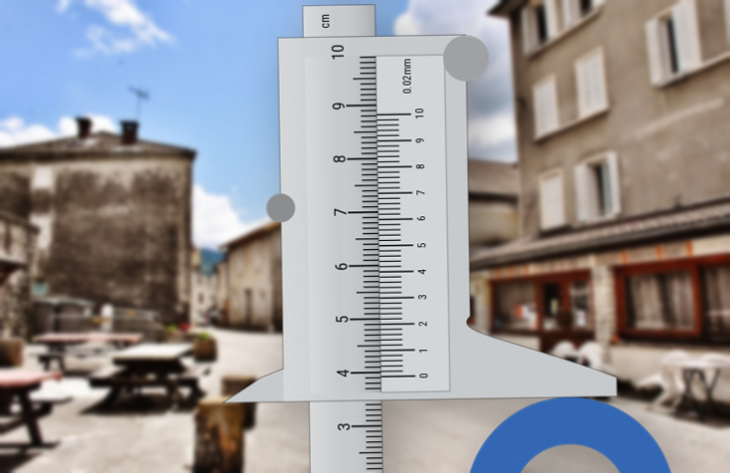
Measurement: 39.2 mm
